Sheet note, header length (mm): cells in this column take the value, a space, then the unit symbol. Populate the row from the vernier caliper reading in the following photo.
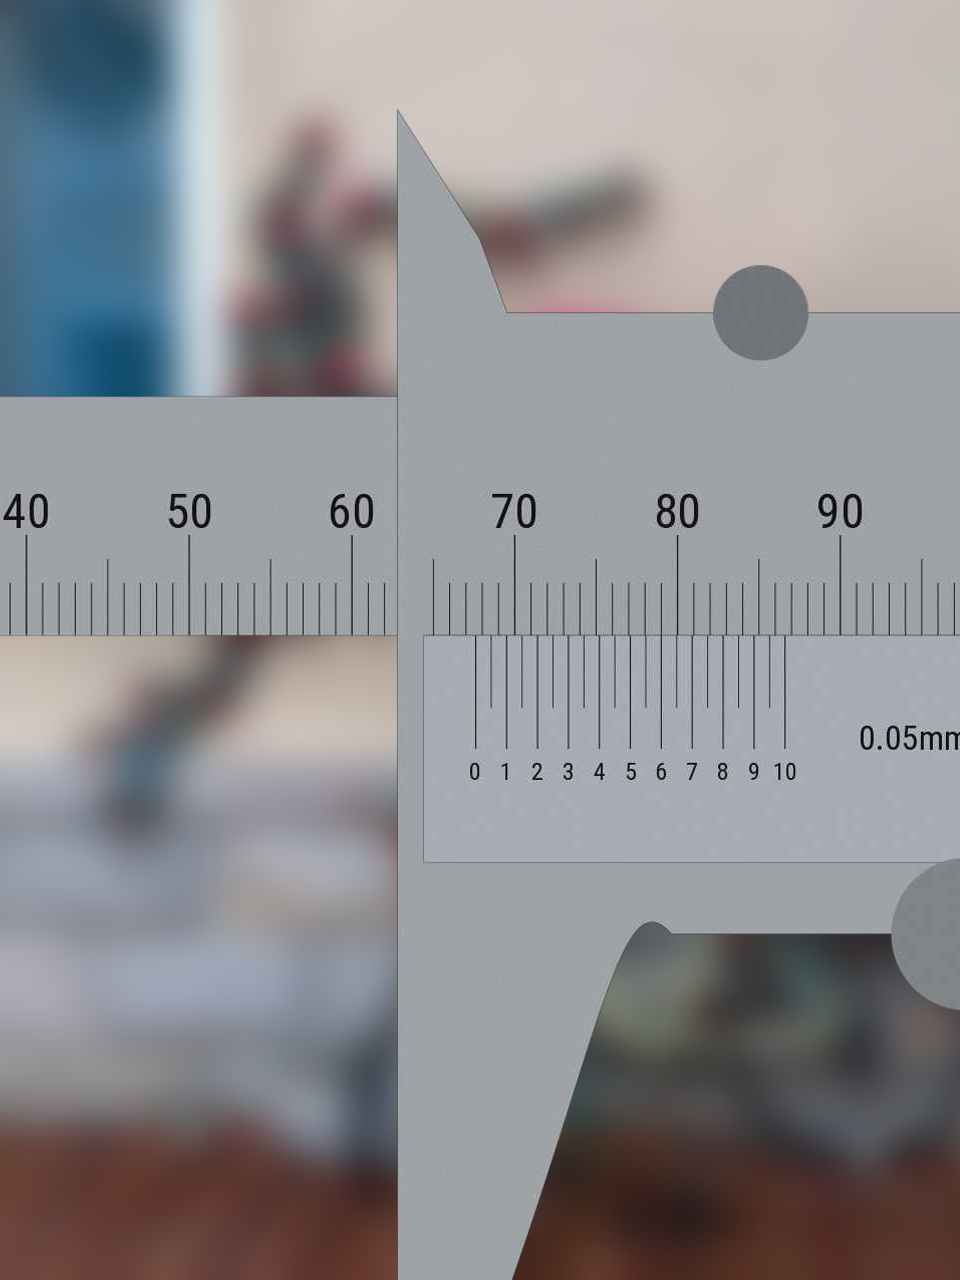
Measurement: 67.6 mm
